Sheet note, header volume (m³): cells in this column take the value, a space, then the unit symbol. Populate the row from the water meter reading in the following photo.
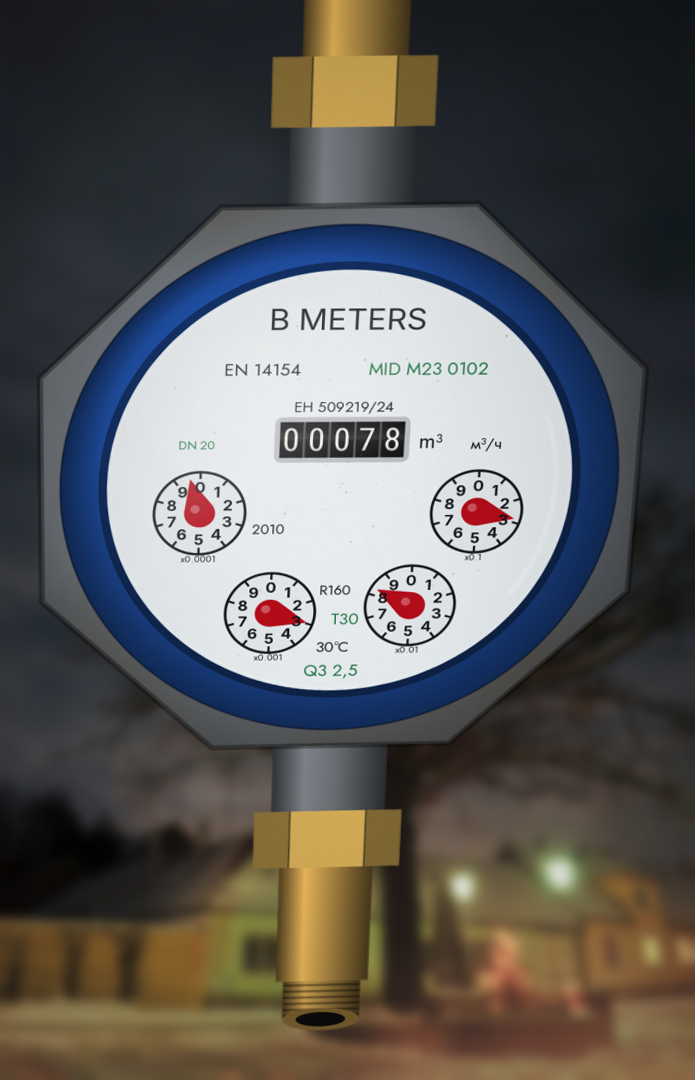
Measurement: 78.2829 m³
